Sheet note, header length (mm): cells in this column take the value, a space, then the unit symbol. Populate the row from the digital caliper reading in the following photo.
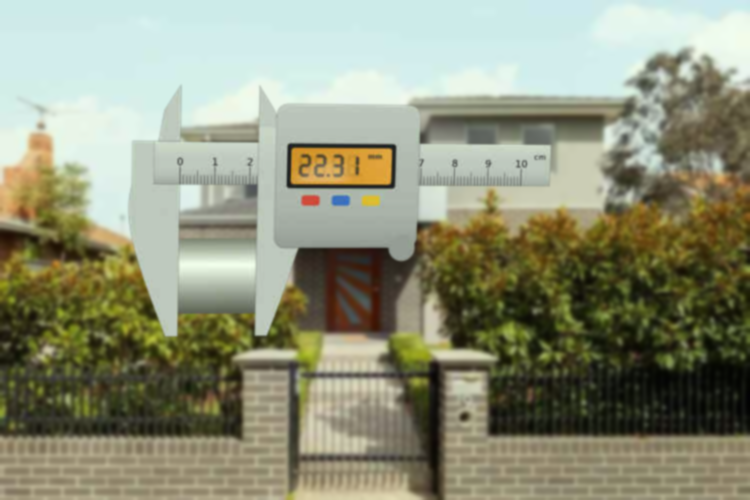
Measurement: 22.31 mm
